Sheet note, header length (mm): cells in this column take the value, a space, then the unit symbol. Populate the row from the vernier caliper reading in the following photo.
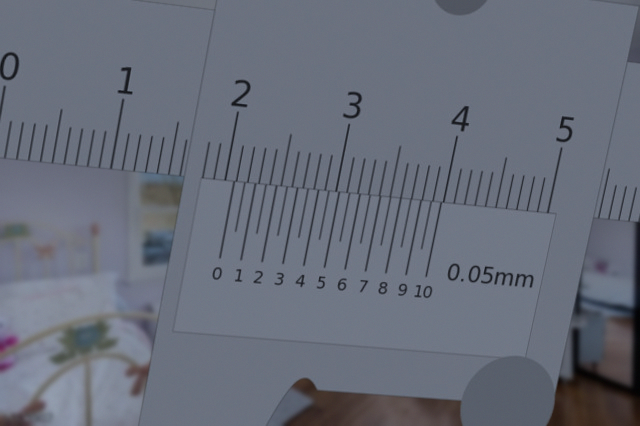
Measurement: 20.8 mm
